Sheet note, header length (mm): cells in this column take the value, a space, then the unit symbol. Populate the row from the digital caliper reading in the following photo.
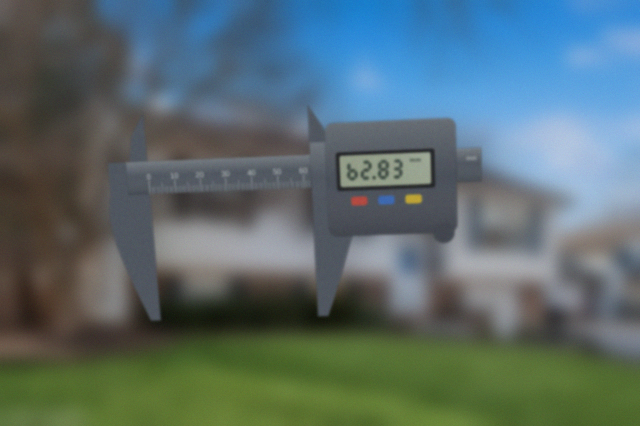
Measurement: 62.83 mm
